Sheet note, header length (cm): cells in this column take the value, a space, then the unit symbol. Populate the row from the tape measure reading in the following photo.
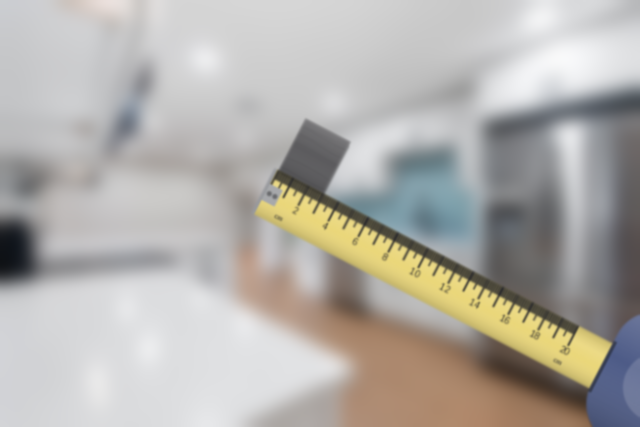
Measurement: 3 cm
